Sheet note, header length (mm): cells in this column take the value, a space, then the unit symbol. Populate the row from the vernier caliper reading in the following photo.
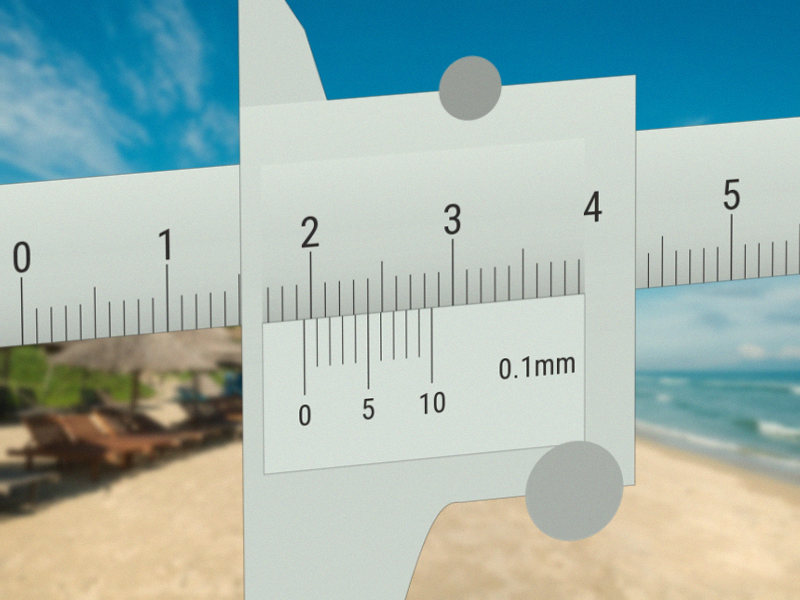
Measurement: 19.5 mm
